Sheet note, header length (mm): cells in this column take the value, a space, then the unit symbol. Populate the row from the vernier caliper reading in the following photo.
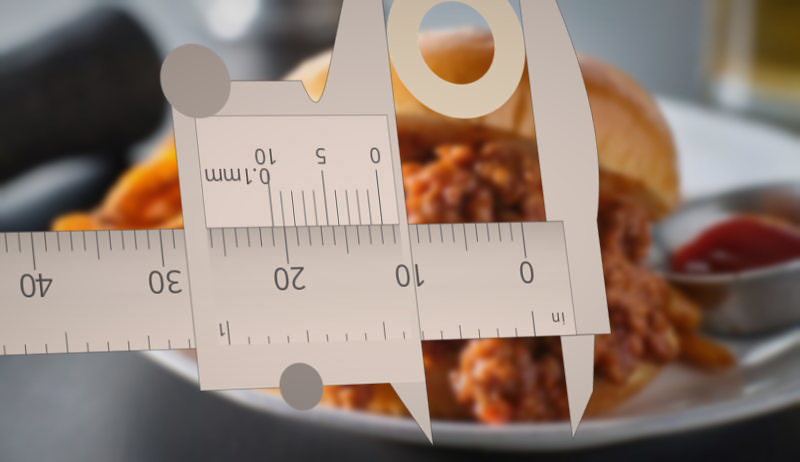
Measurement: 11.9 mm
